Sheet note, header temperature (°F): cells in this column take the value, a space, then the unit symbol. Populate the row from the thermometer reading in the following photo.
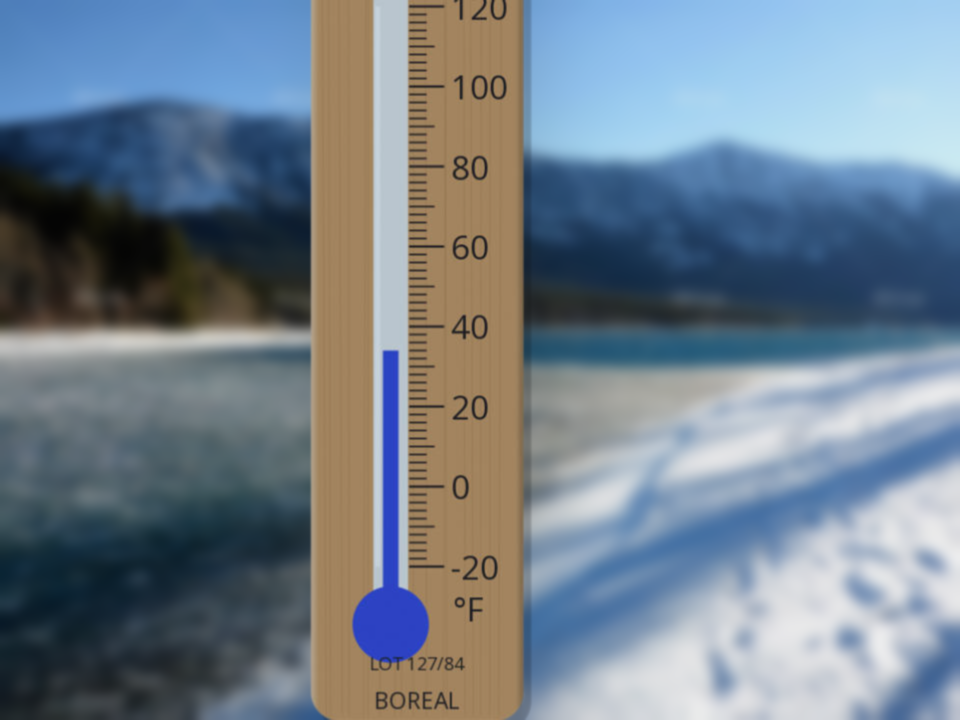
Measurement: 34 °F
